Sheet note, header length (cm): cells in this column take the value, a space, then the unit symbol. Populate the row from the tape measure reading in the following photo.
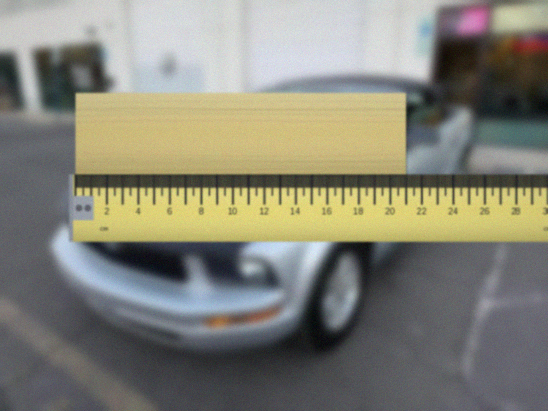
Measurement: 21 cm
